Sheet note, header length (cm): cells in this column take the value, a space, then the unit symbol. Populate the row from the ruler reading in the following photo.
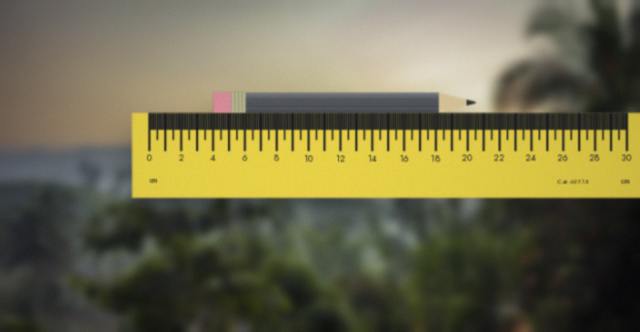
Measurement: 16.5 cm
